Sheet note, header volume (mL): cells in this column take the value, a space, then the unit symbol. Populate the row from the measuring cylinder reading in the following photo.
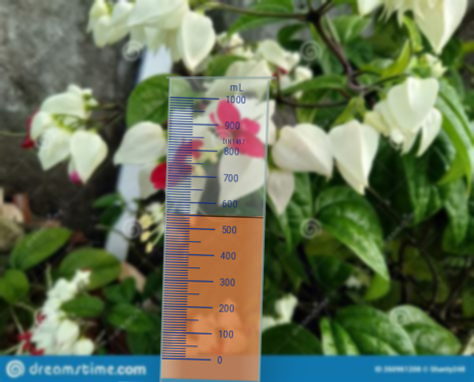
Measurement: 550 mL
